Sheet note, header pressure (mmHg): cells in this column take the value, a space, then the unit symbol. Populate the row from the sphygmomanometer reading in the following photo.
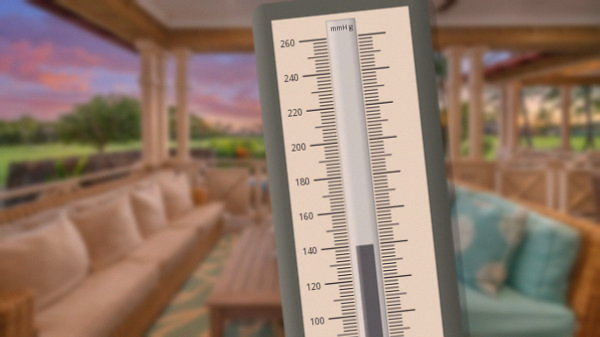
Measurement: 140 mmHg
